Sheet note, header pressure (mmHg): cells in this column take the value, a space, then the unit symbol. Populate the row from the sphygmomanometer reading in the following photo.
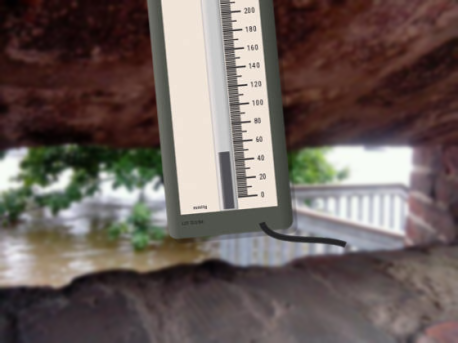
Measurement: 50 mmHg
